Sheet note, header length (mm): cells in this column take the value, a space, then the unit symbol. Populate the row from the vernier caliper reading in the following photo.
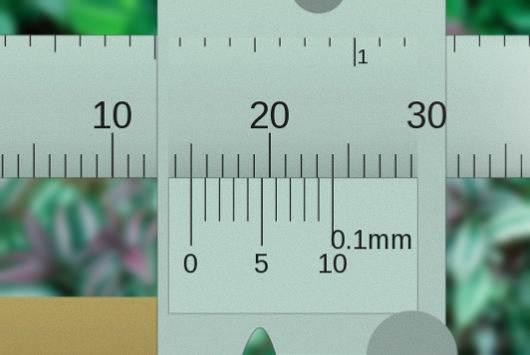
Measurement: 15.0 mm
